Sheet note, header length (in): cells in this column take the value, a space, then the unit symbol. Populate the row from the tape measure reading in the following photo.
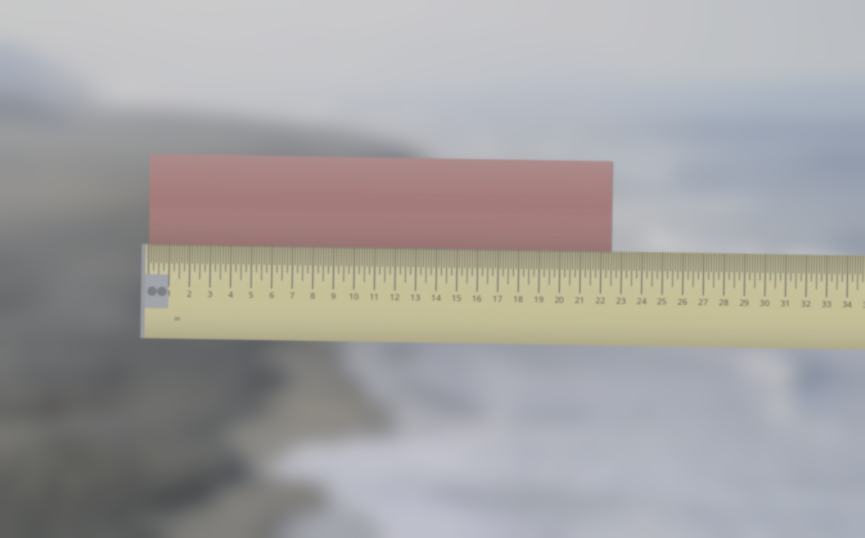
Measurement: 22.5 in
